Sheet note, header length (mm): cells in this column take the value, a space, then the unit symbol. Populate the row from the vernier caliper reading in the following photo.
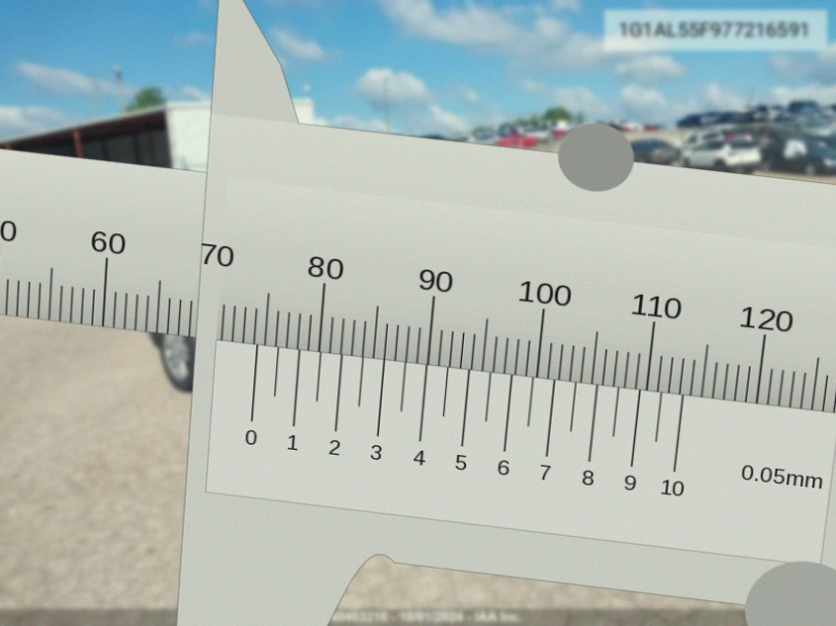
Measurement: 74.3 mm
